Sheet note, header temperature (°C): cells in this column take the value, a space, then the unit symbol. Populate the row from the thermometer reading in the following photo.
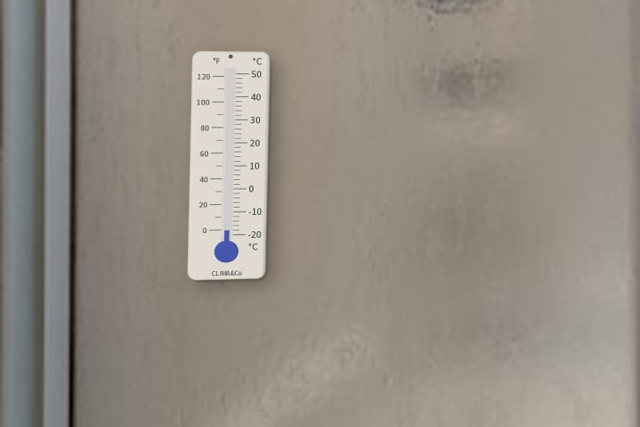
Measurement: -18 °C
